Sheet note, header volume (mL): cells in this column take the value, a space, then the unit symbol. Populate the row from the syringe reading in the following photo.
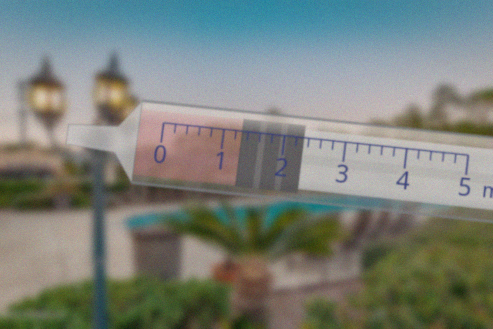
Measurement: 1.3 mL
